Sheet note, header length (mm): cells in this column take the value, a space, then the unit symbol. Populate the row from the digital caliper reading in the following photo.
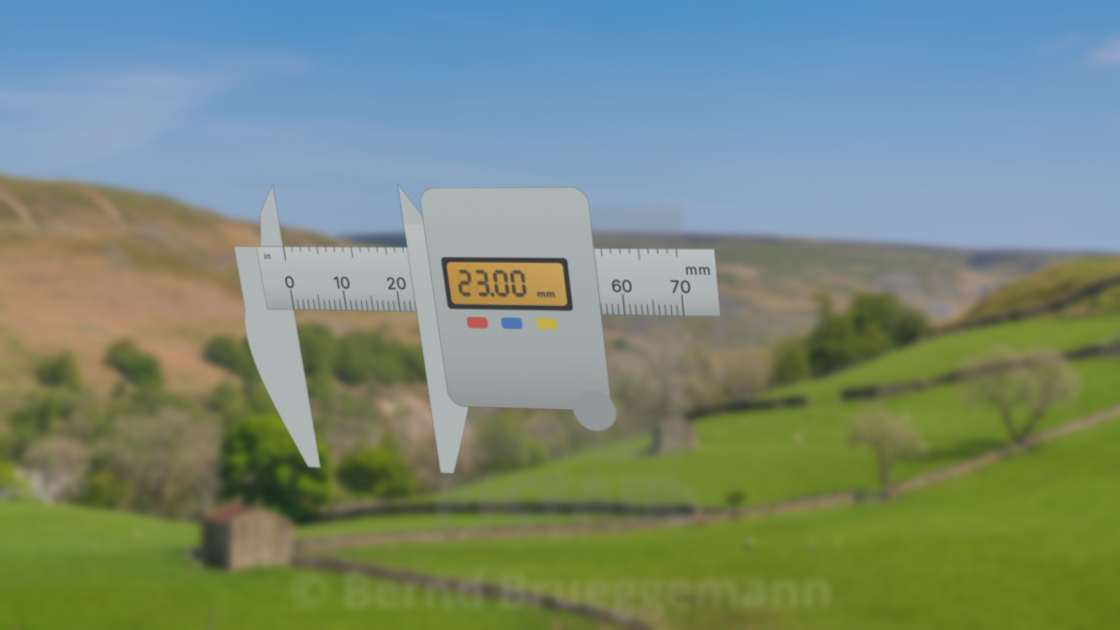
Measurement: 23.00 mm
